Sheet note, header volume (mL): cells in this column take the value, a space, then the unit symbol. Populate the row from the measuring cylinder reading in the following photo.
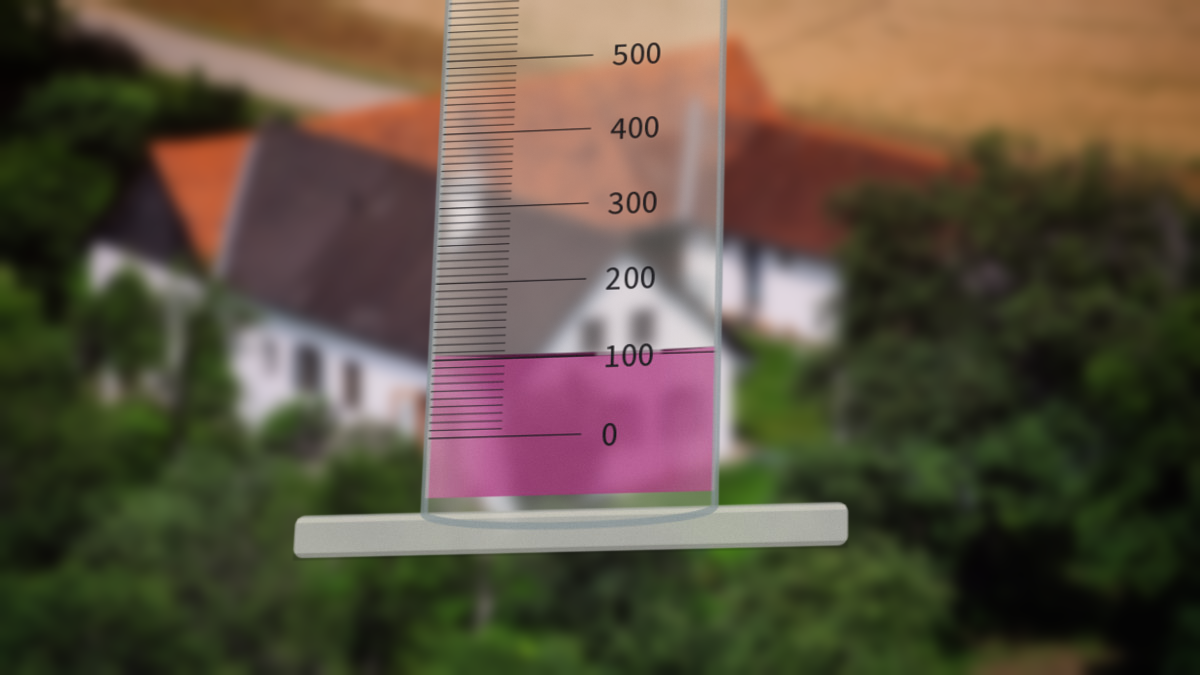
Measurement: 100 mL
